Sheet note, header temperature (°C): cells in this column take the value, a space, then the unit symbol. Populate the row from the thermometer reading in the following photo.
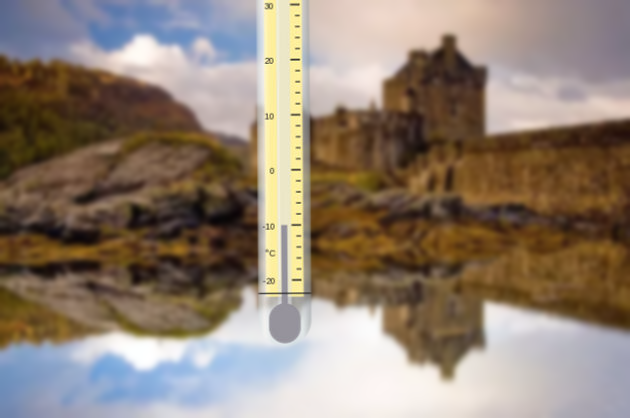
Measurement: -10 °C
